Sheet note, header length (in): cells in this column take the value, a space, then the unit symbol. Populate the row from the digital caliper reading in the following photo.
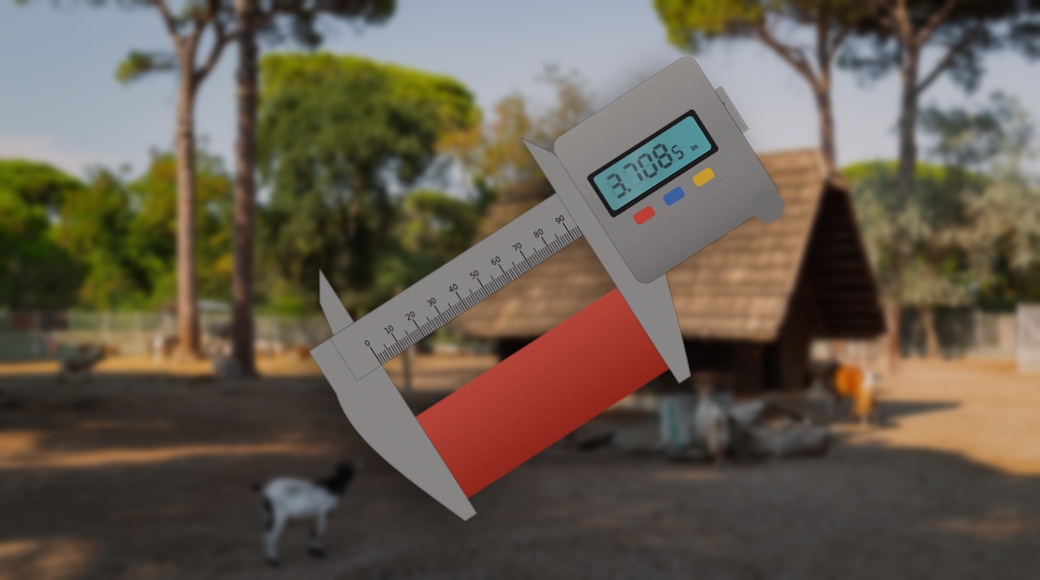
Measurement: 3.7085 in
